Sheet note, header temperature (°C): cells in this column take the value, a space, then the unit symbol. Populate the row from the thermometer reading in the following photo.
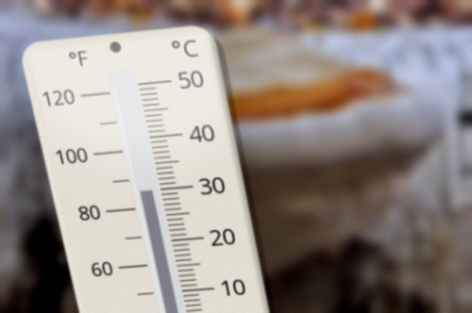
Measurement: 30 °C
